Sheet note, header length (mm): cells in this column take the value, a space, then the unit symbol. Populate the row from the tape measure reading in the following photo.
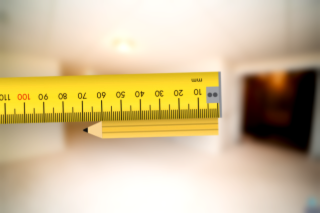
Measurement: 70 mm
